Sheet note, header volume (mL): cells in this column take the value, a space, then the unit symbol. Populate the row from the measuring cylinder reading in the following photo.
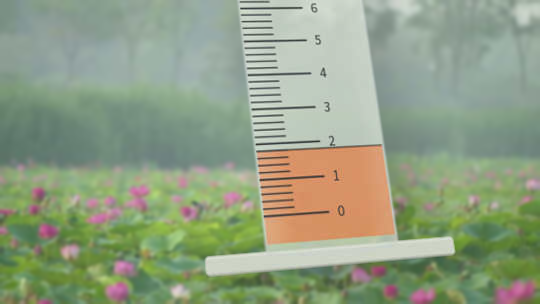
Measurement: 1.8 mL
